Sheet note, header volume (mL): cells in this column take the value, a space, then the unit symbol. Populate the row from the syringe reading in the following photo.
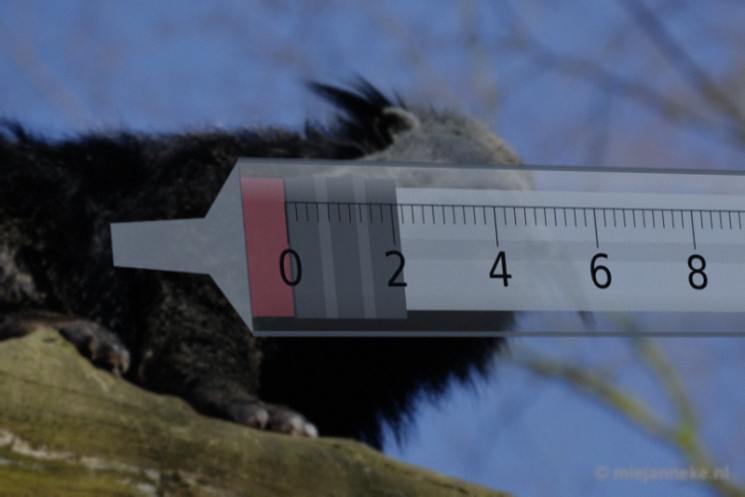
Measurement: 0 mL
